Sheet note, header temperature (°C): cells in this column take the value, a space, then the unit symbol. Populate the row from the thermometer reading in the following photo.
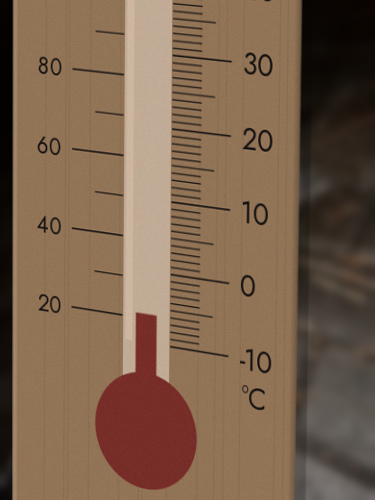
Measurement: -6 °C
